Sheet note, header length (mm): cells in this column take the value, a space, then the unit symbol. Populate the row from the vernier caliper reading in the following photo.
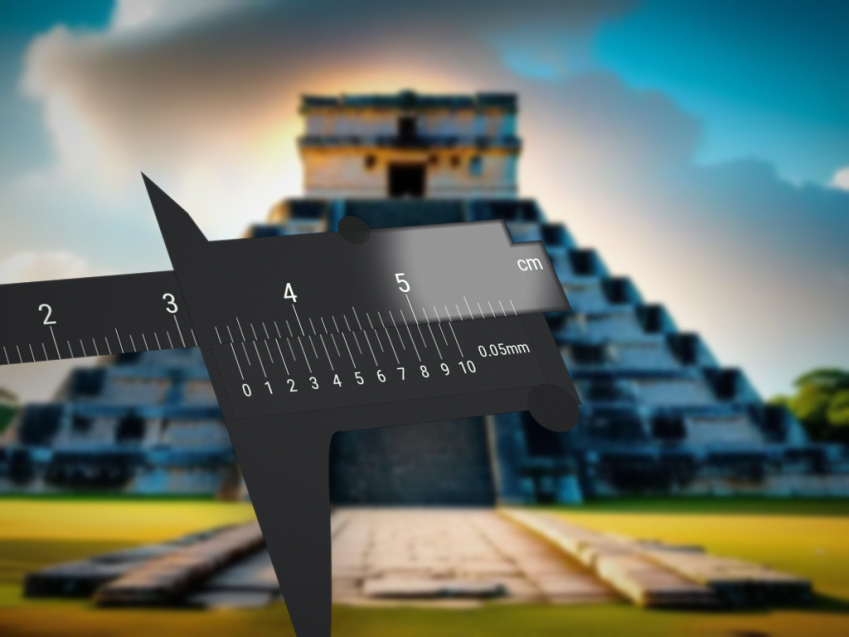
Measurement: 33.8 mm
